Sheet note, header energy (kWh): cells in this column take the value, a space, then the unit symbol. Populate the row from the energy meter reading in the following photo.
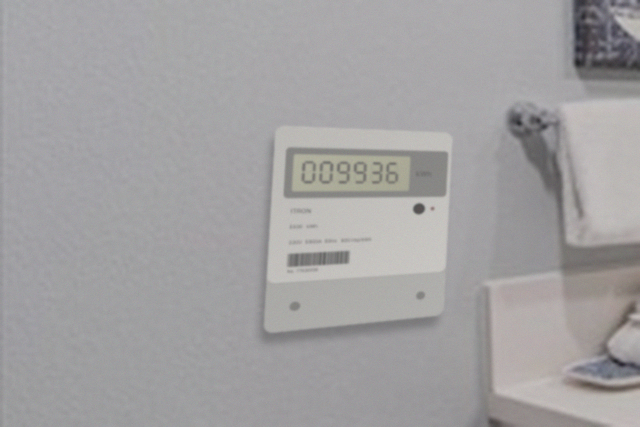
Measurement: 9936 kWh
